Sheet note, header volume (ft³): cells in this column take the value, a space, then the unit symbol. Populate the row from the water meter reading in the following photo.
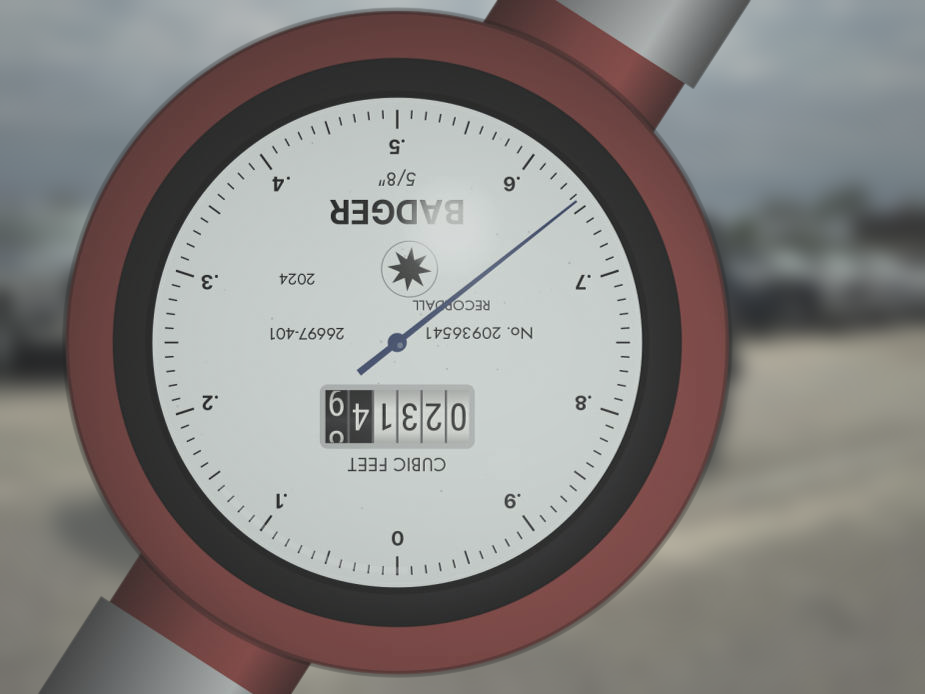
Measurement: 23148.64 ft³
